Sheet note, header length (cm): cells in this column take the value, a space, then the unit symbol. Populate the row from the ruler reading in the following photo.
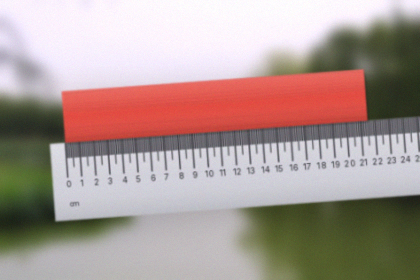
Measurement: 21.5 cm
